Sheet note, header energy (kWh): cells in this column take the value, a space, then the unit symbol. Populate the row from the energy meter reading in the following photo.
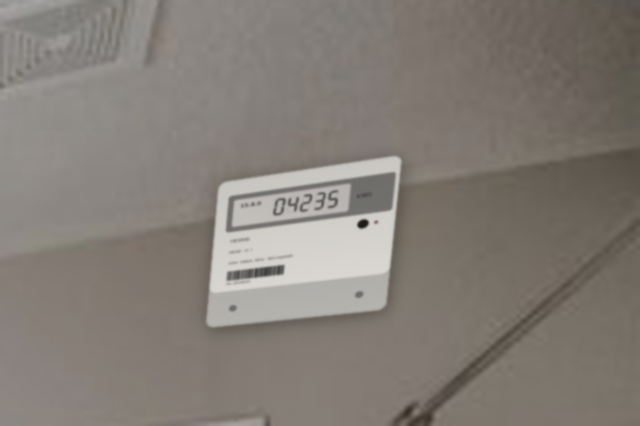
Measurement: 4235 kWh
